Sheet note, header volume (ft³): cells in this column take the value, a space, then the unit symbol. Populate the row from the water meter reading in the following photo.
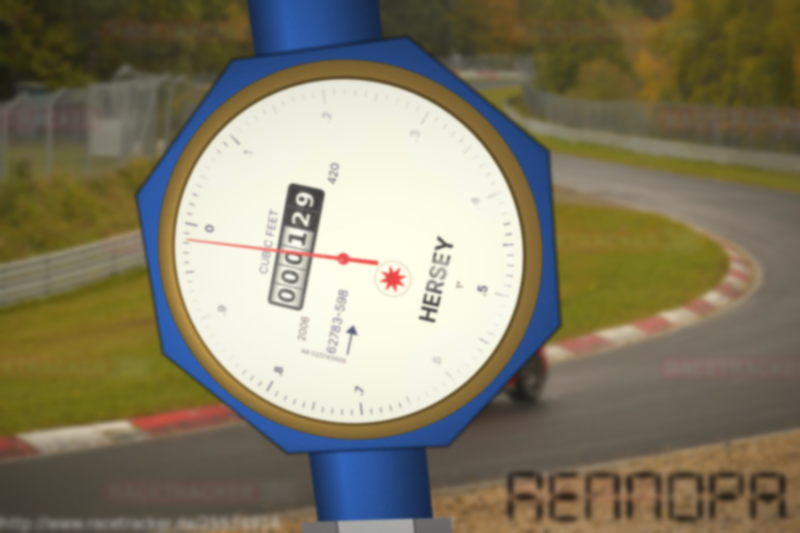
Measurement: 128.98 ft³
